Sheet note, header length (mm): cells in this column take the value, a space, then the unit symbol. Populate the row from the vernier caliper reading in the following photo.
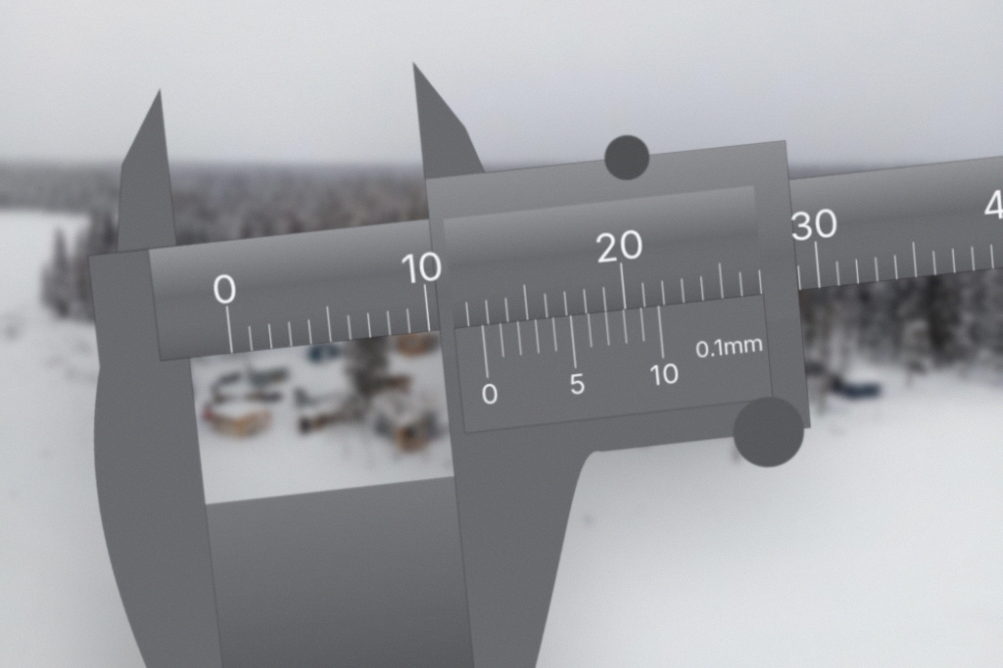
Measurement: 12.7 mm
